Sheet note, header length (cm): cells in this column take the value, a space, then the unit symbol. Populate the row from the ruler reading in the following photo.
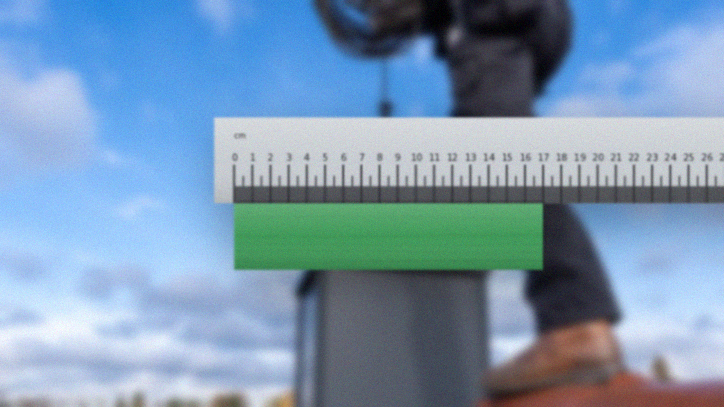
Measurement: 17 cm
